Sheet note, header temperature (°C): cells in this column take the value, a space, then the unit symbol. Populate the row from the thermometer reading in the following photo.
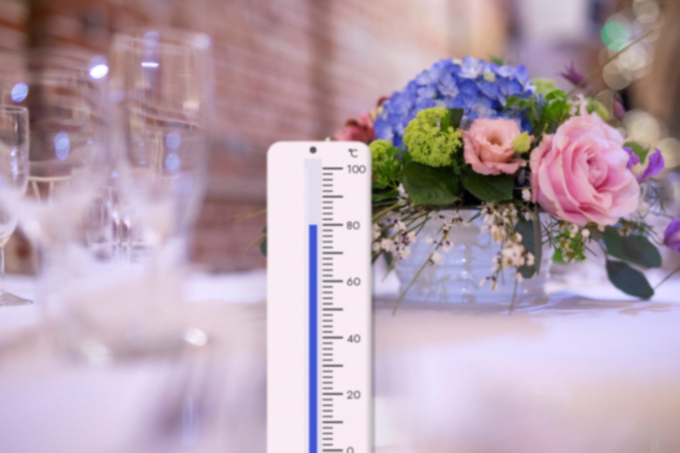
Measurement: 80 °C
